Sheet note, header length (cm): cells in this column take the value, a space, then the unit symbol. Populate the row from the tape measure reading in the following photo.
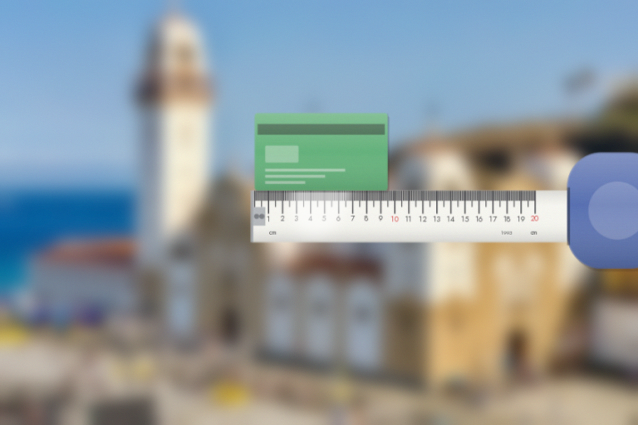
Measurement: 9.5 cm
